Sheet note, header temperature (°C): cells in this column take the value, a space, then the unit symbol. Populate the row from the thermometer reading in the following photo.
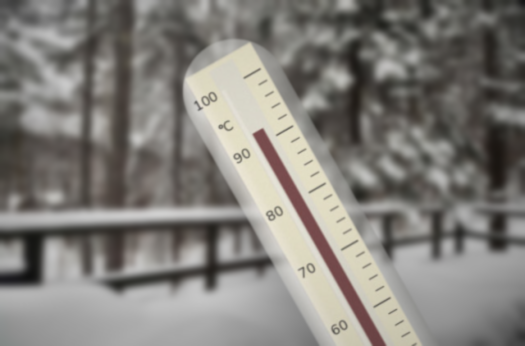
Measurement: 92 °C
